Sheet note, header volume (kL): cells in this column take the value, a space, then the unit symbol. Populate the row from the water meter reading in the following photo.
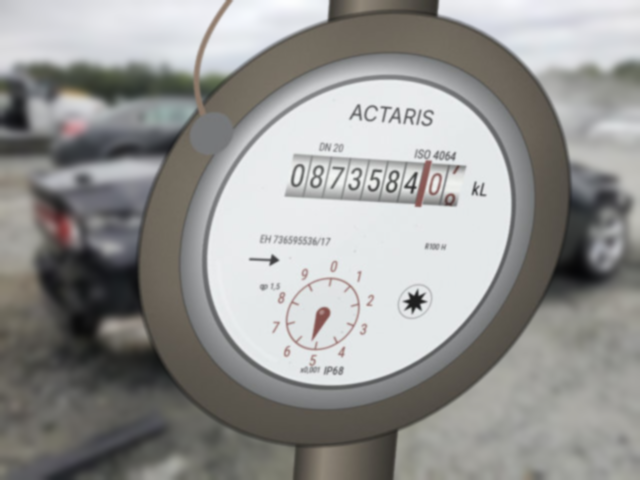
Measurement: 873584.075 kL
